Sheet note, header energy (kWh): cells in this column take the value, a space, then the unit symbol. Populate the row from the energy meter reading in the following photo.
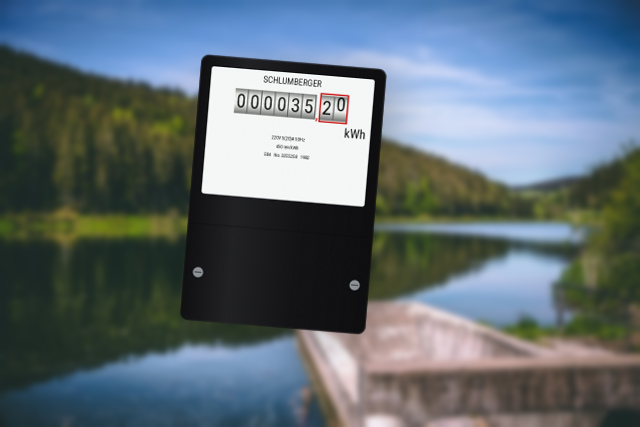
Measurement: 35.20 kWh
